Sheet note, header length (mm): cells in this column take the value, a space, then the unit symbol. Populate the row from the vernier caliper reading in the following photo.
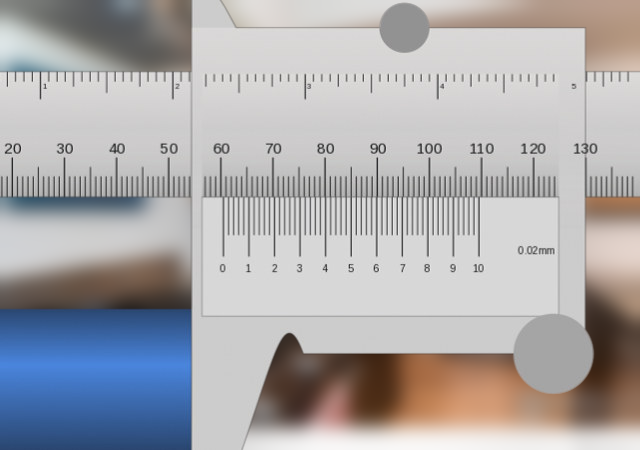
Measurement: 60.5 mm
